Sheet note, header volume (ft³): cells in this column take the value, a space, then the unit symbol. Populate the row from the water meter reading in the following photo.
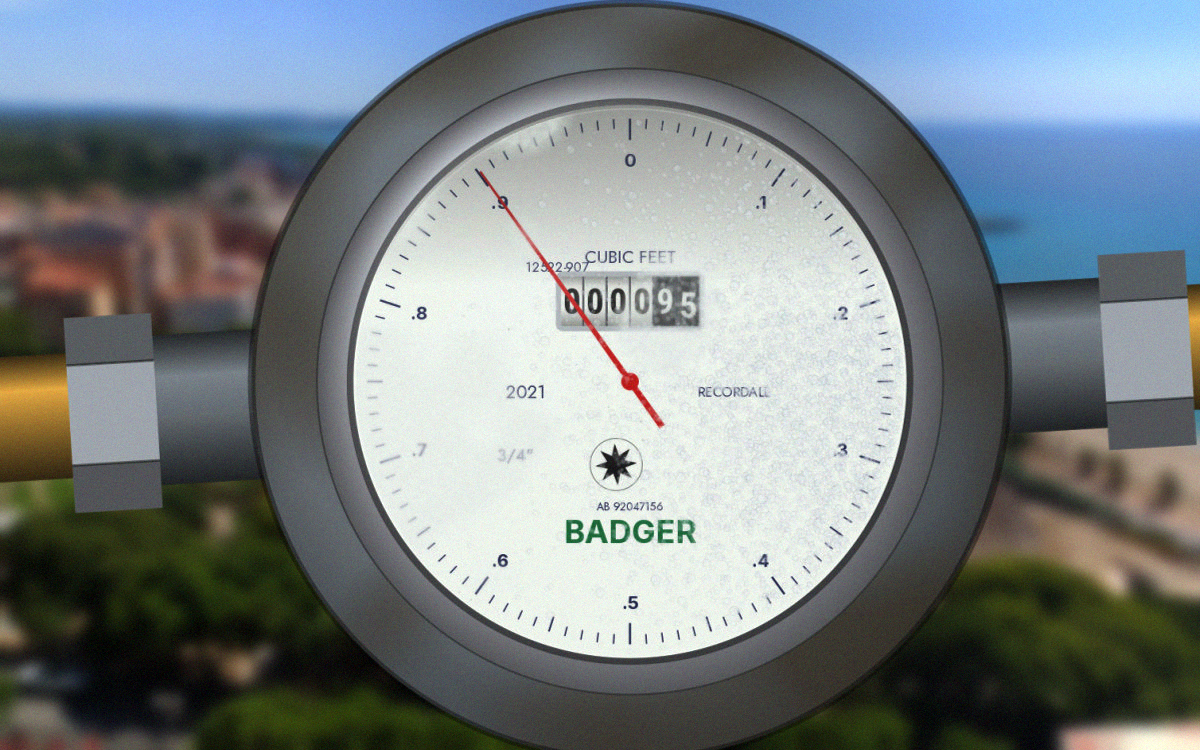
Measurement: 94.90 ft³
